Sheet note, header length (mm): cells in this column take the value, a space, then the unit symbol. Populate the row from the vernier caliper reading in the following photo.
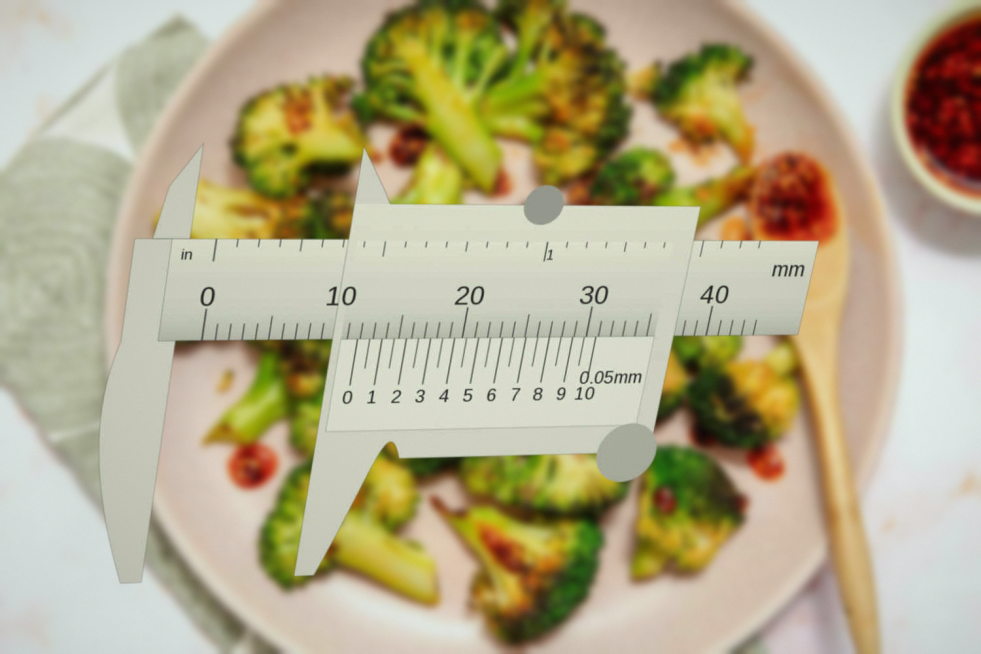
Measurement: 11.8 mm
